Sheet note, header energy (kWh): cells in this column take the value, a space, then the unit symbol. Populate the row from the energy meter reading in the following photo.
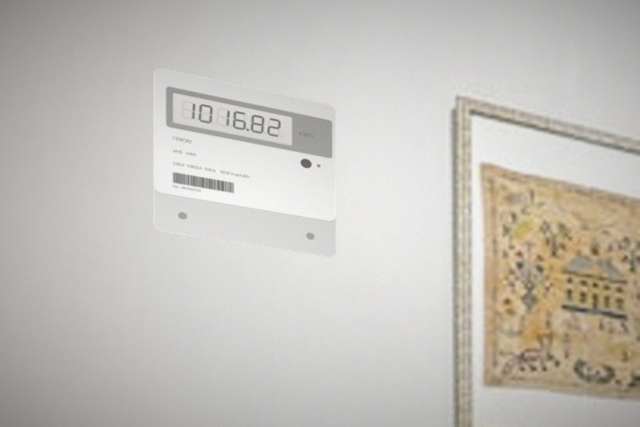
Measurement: 1016.82 kWh
